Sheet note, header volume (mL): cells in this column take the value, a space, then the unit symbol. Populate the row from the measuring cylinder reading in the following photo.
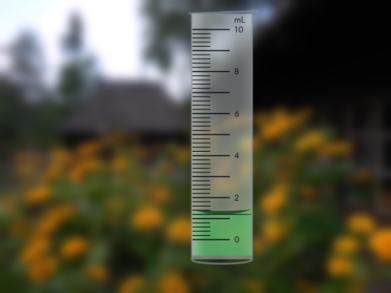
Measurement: 1.2 mL
